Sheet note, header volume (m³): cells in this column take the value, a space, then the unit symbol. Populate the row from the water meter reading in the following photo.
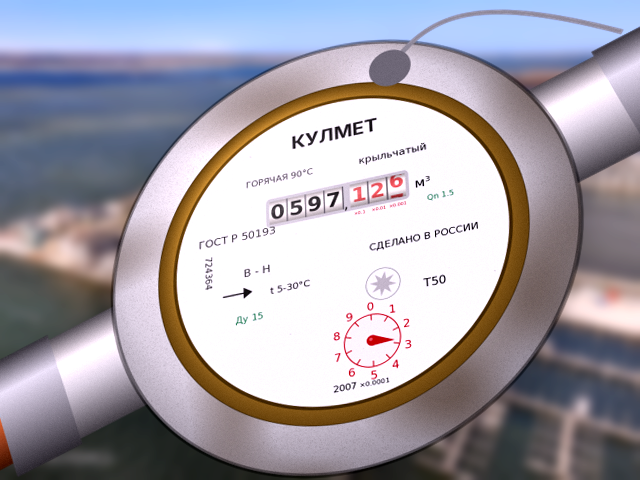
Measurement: 597.1262 m³
